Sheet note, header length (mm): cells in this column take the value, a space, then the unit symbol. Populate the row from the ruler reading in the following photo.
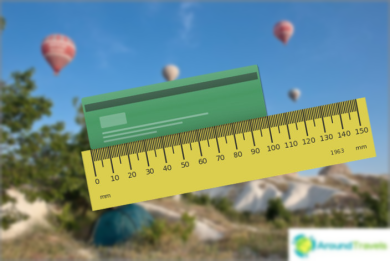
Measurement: 100 mm
